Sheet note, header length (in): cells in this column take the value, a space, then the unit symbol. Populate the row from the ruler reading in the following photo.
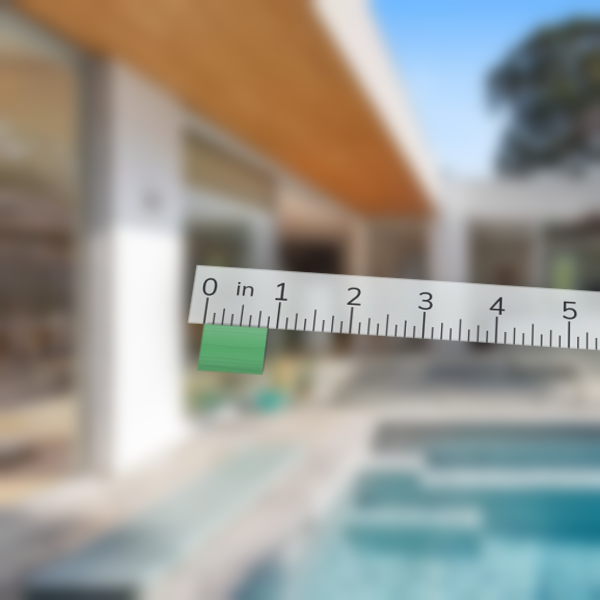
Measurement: 0.875 in
